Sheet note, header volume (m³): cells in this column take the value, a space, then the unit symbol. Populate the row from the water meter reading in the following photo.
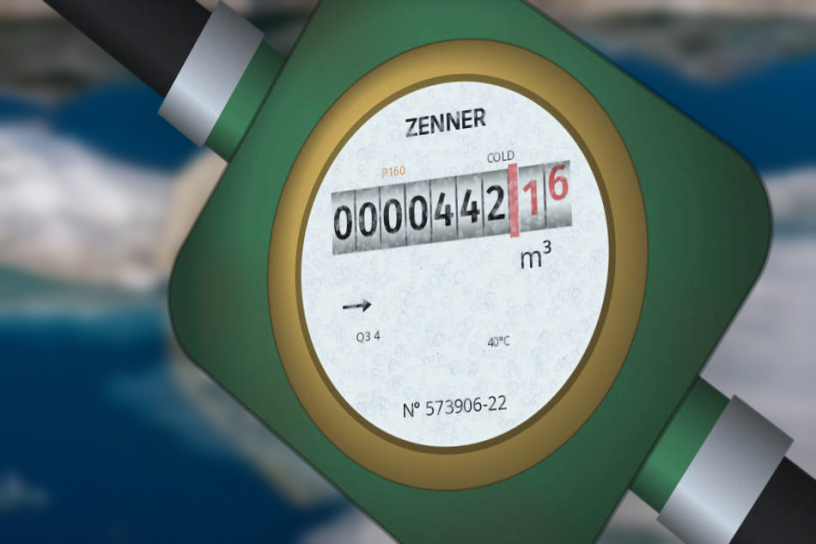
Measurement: 442.16 m³
